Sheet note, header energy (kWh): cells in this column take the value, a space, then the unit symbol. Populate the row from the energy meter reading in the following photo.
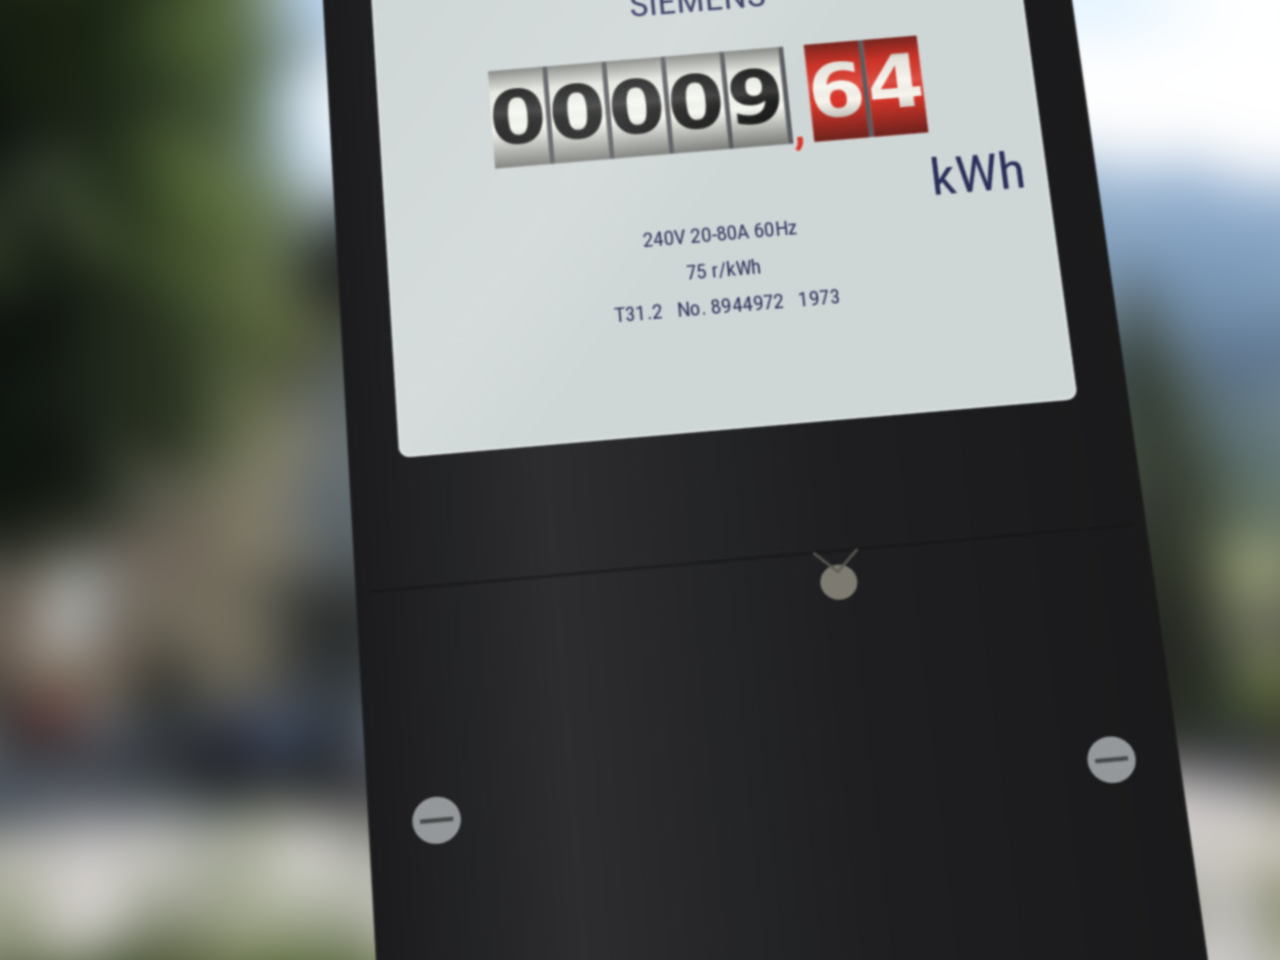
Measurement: 9.64 kWh
